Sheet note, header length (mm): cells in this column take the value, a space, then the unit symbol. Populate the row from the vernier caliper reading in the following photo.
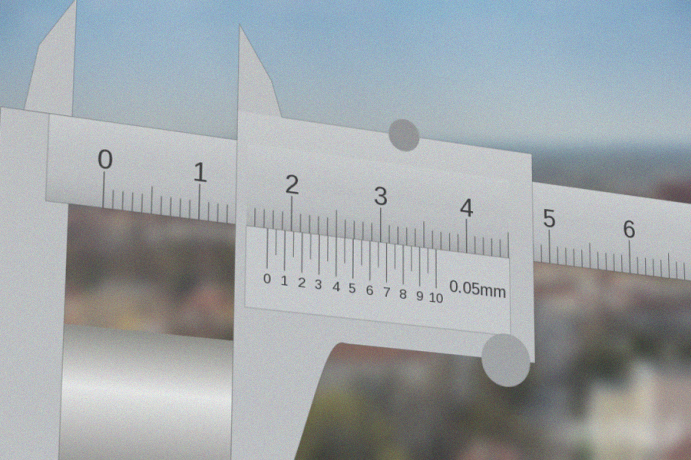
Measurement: 17.4 mm
